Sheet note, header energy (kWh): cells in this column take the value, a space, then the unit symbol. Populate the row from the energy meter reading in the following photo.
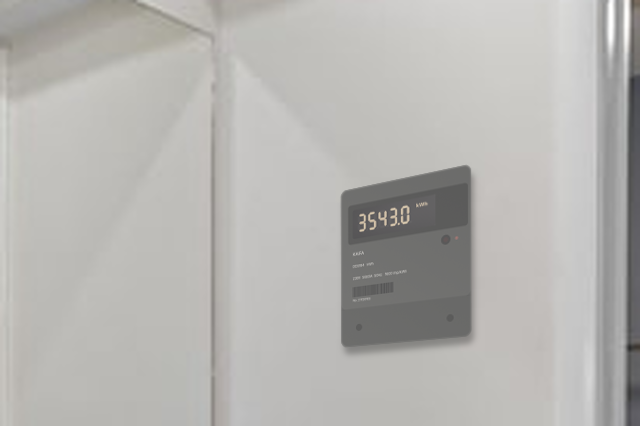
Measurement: 3543.0 kWh
